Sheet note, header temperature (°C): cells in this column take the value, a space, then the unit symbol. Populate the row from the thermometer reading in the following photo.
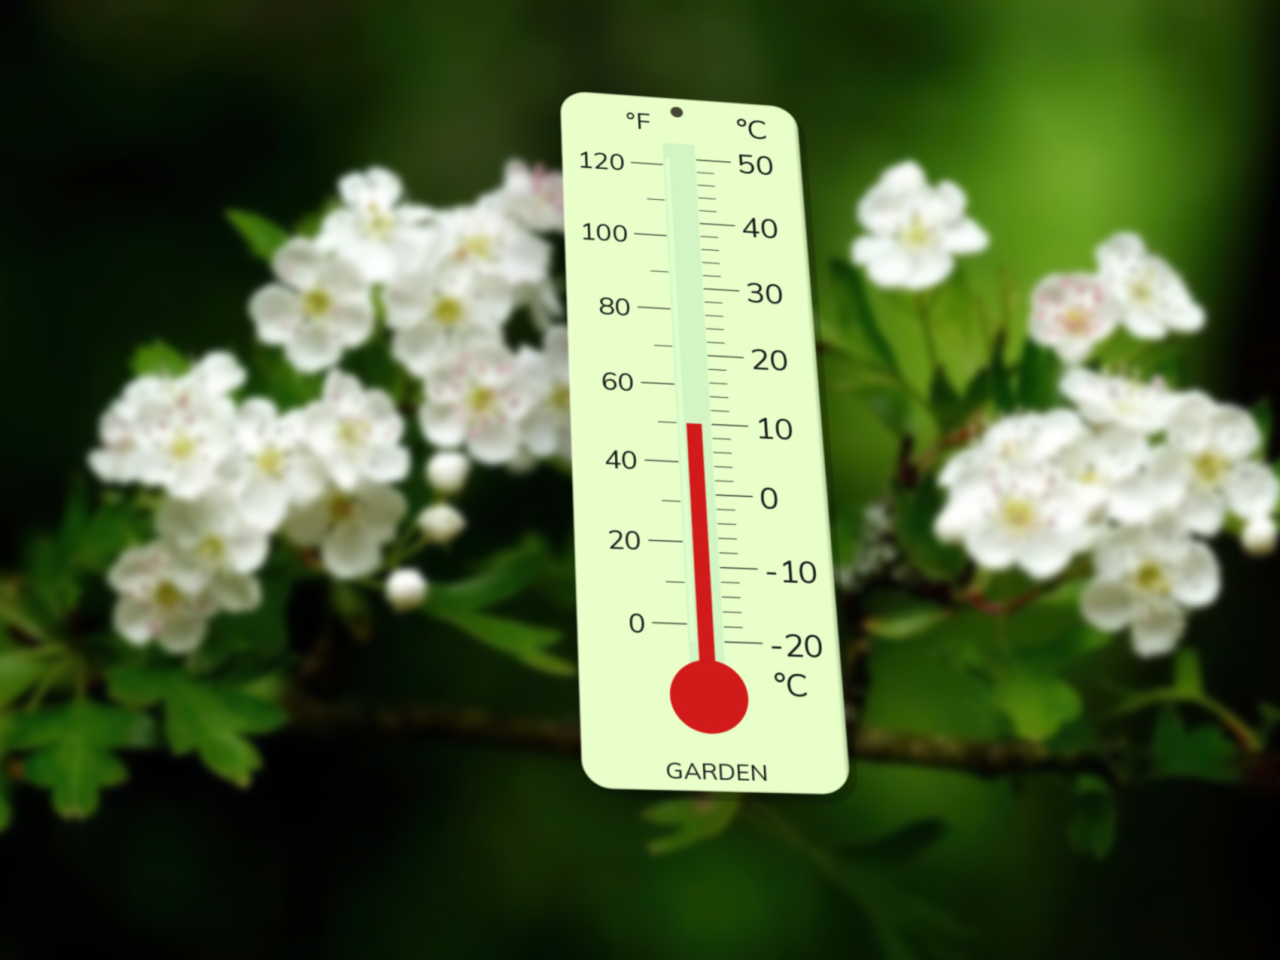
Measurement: 10 °C
